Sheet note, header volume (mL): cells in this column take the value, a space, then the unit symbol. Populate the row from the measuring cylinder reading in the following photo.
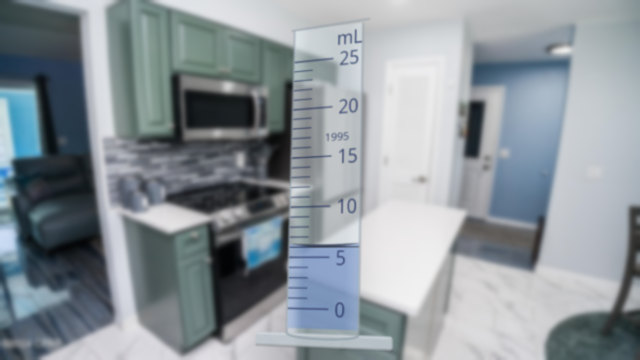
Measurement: 6 mL
